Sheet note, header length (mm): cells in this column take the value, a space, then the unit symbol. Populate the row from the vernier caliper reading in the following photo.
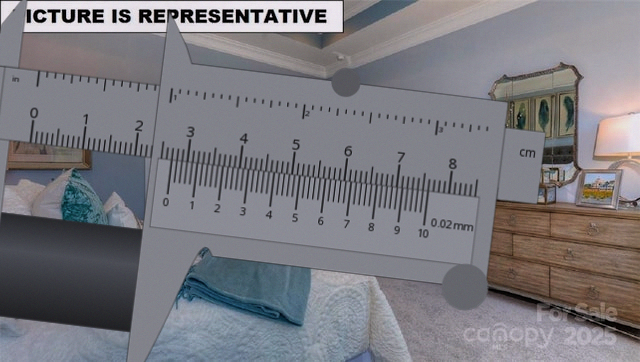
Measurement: 27.0 mm
